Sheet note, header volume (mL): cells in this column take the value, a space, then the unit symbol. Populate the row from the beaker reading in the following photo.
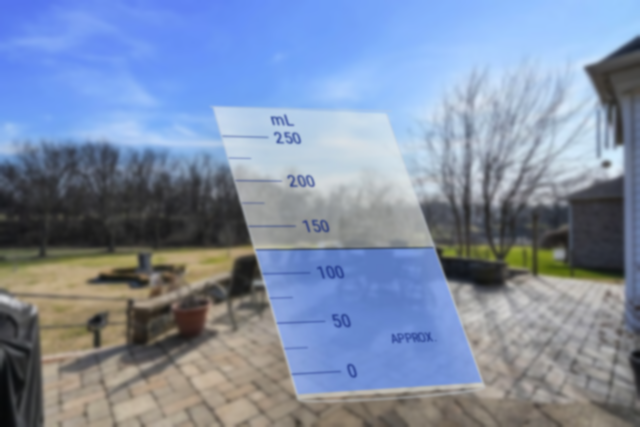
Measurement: 125 mL
